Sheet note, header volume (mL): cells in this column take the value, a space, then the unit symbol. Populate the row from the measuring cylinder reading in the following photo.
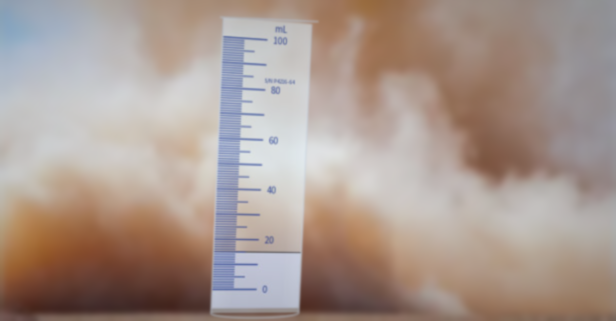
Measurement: 15 mL
